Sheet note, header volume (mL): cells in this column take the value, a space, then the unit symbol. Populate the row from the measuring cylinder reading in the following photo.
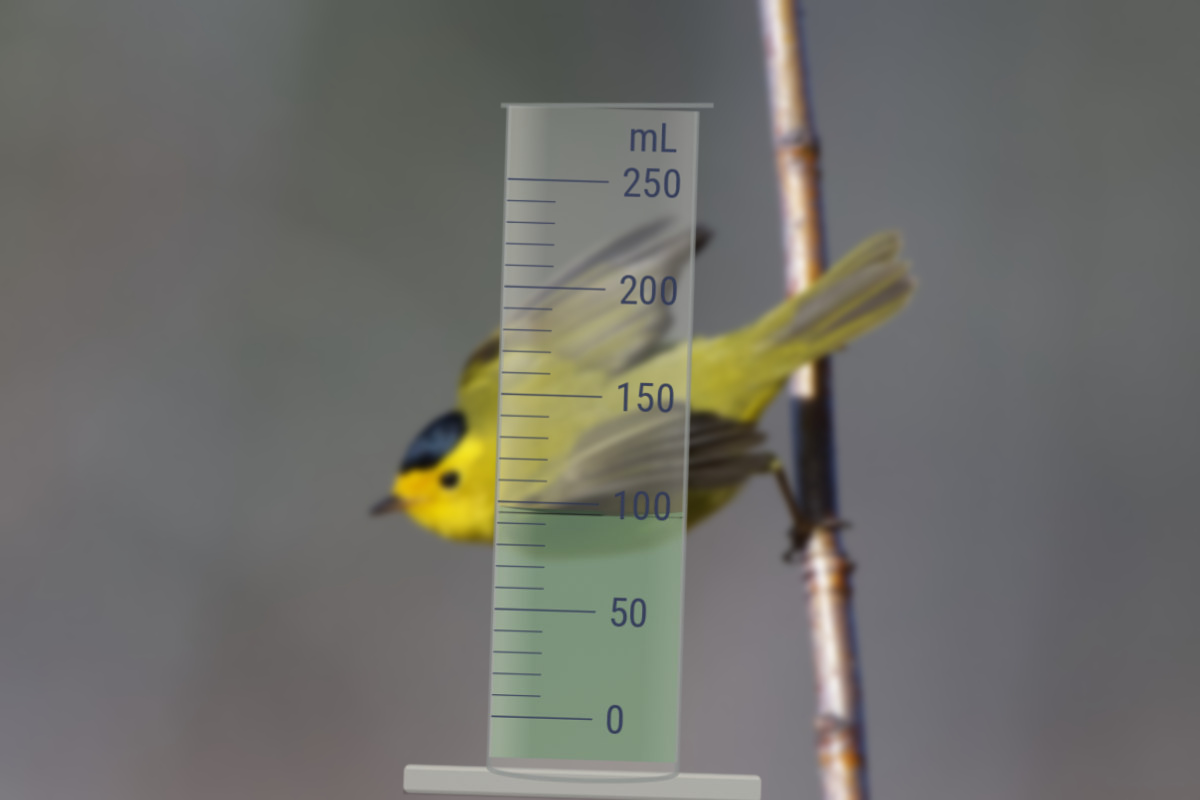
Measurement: 95 mL
